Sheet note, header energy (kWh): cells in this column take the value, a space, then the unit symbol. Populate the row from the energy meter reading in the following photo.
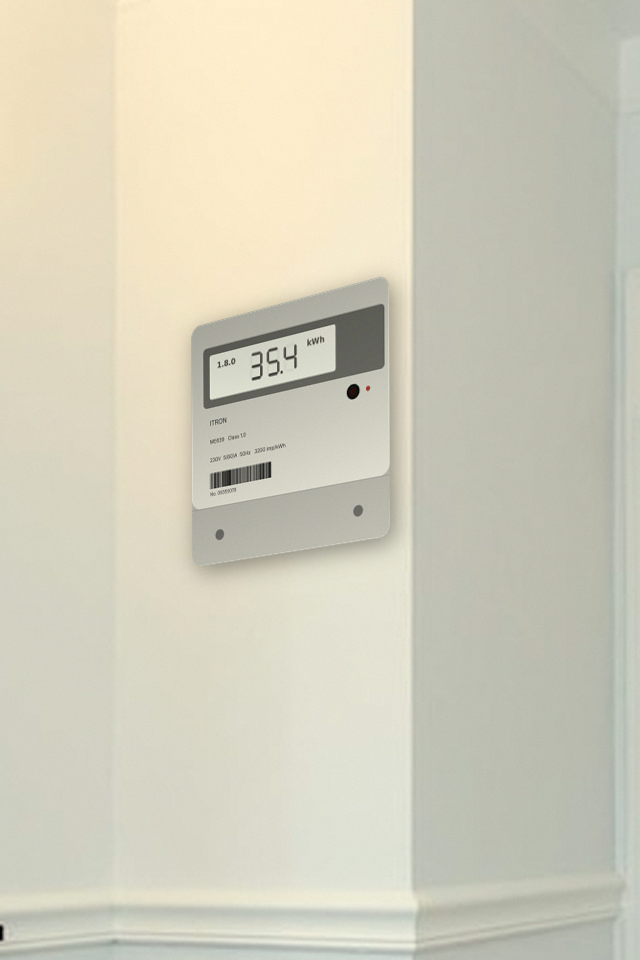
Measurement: 35.4 kWh
